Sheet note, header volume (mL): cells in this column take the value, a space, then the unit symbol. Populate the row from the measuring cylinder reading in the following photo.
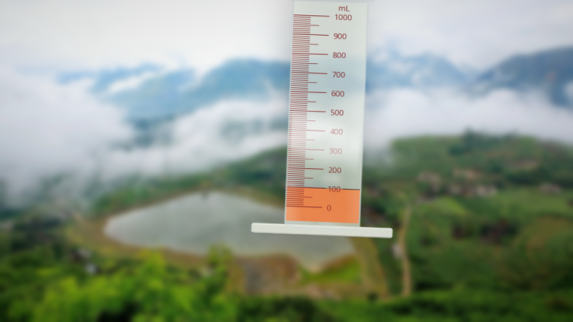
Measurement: 100 mL
